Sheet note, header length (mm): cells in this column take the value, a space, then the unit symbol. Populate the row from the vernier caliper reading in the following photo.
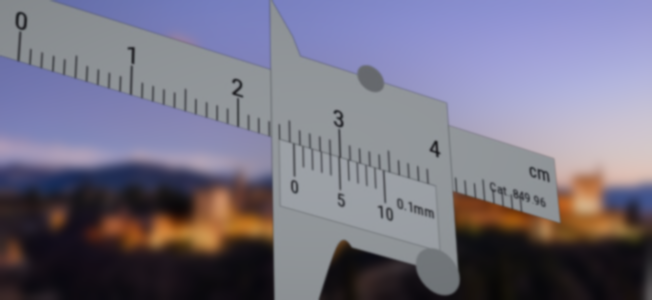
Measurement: 25.4 mm
